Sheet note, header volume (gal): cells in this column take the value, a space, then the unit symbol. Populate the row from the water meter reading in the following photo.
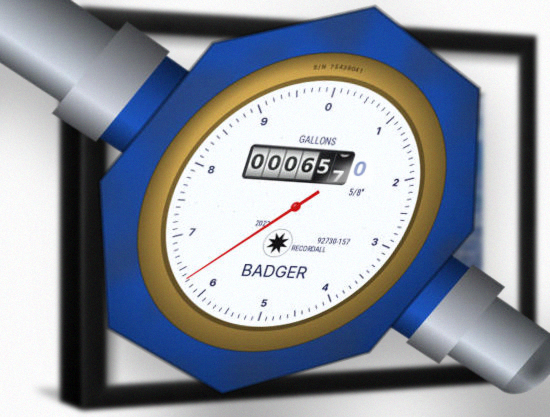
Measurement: 6566.3 gal
